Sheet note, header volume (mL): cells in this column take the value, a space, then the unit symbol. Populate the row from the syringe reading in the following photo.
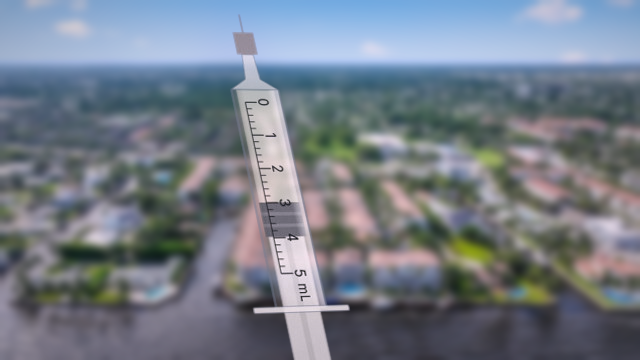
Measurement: 3 mL
